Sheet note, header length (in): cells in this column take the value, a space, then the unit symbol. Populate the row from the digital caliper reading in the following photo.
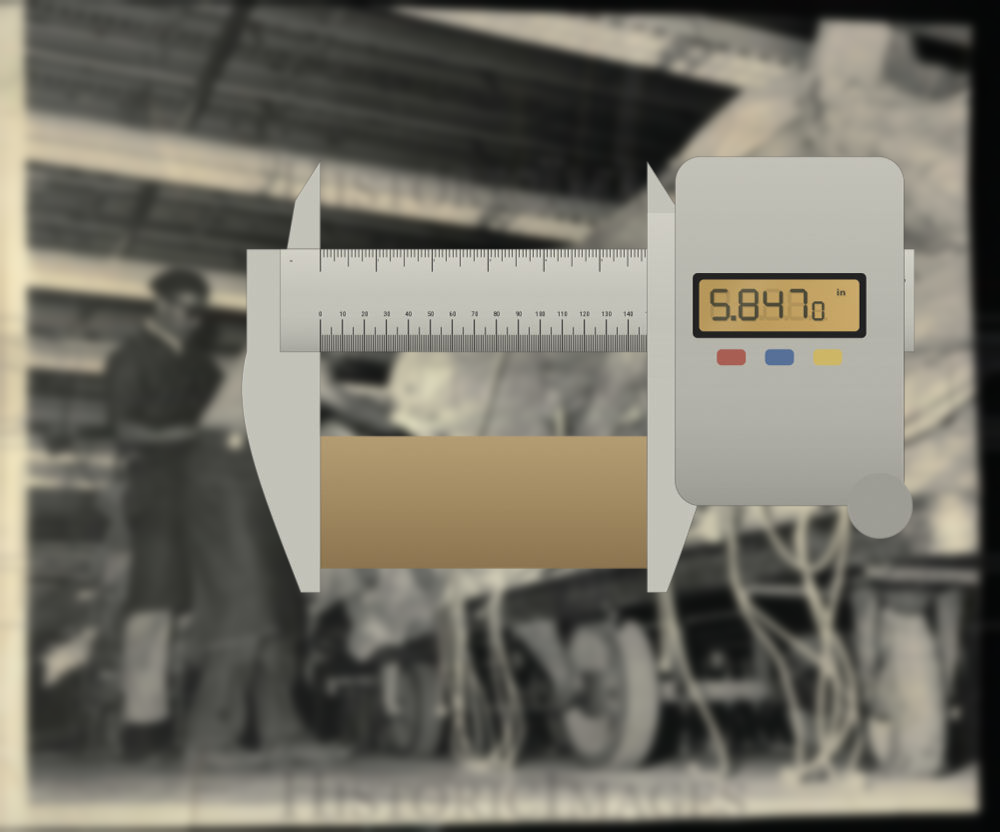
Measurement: 5.8470 in
